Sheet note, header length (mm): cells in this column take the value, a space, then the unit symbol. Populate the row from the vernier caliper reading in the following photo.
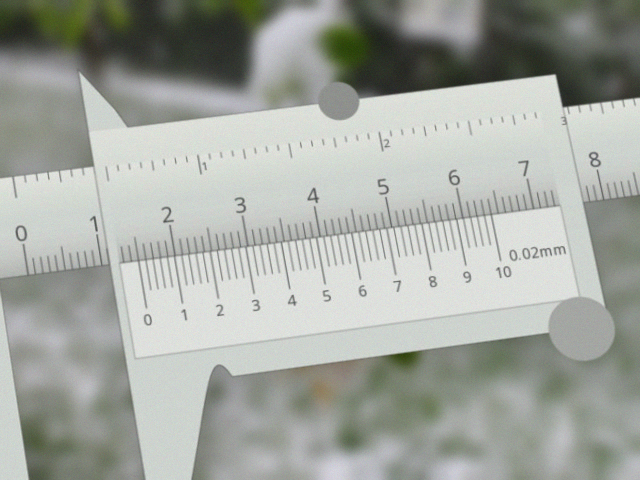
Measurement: 15.0 mm
